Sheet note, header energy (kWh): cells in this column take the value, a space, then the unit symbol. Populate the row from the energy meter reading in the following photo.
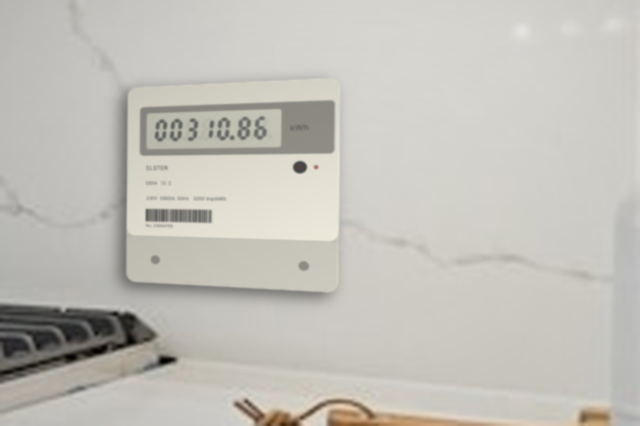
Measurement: 310.86 kWh
